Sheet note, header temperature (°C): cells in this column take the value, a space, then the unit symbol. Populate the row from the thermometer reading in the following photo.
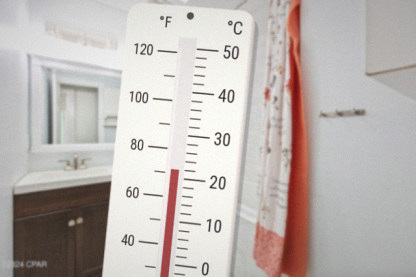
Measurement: 22 °C
